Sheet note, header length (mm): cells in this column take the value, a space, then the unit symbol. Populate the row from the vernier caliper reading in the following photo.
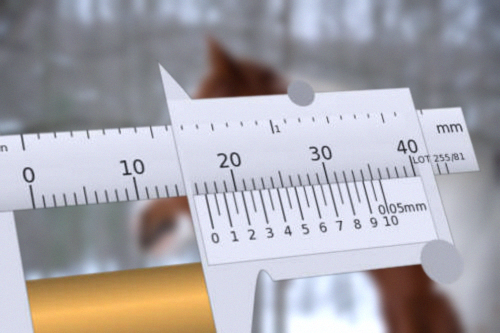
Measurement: 16.8 mm
